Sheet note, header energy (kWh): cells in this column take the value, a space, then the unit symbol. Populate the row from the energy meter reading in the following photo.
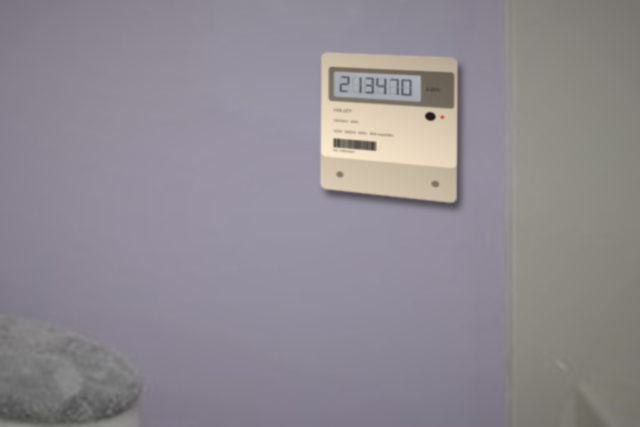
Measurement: 213470 kWh
